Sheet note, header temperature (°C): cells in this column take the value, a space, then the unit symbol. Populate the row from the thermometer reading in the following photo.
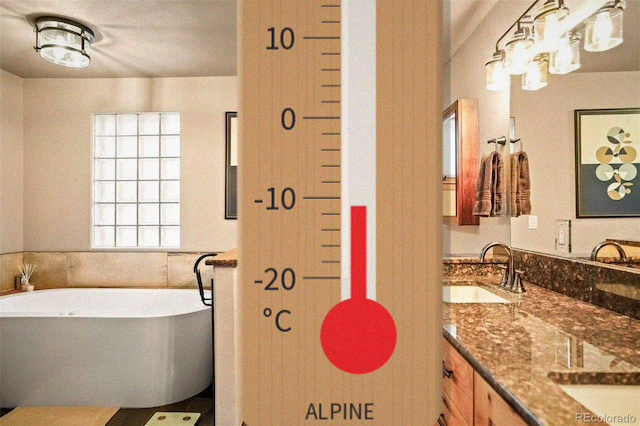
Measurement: -11 °C
